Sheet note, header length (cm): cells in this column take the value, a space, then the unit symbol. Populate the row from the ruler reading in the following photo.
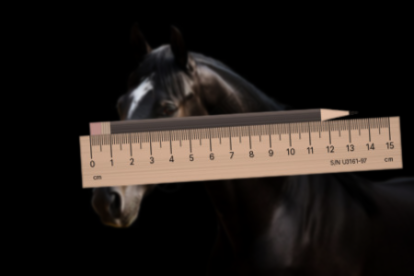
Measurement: 13.5 cm
